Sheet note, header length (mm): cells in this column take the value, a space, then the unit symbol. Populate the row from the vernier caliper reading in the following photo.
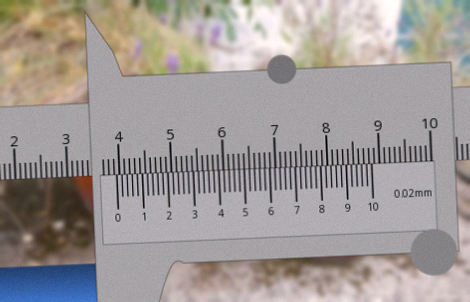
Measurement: 39.5 mm
